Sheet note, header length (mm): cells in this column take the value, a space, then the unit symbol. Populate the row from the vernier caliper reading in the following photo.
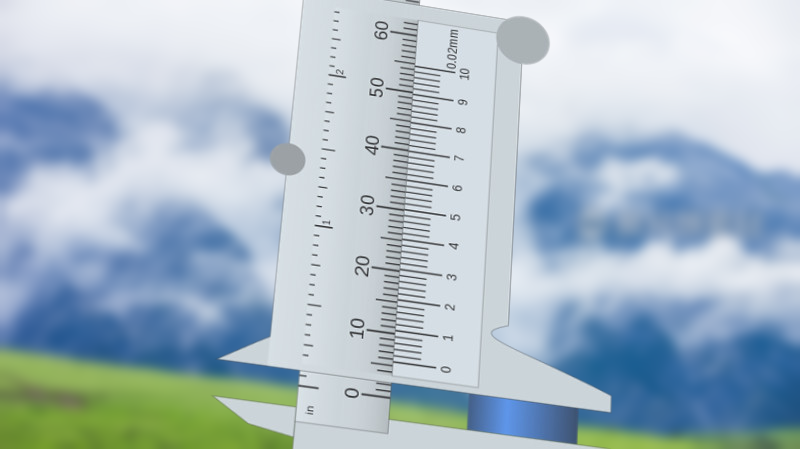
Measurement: 5.6 mm
